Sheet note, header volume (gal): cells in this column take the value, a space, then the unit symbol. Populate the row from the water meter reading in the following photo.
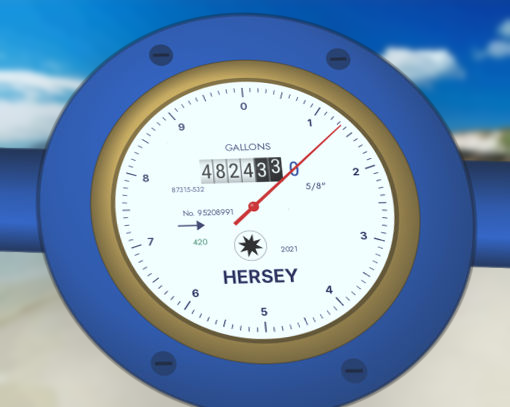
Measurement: 4824331.3 gal
